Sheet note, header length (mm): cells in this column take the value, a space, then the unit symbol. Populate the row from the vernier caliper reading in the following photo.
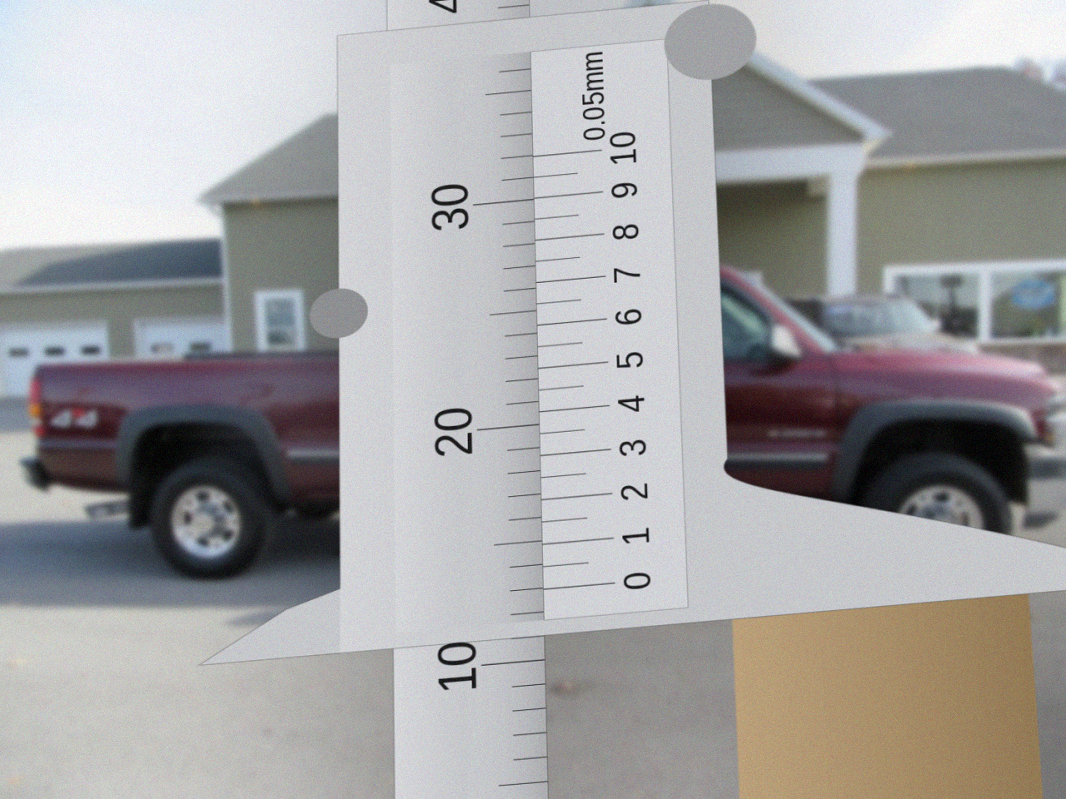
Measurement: 12.95 mm
